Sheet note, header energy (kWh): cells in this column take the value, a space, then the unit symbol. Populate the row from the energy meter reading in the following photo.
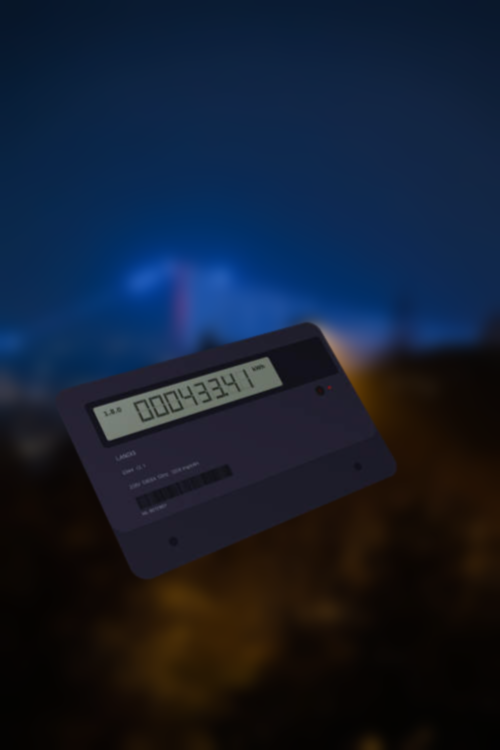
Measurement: 433.41 kWh
